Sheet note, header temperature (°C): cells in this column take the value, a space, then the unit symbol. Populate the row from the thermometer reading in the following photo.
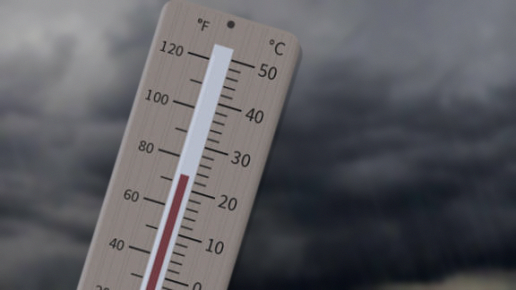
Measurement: 23 °C
